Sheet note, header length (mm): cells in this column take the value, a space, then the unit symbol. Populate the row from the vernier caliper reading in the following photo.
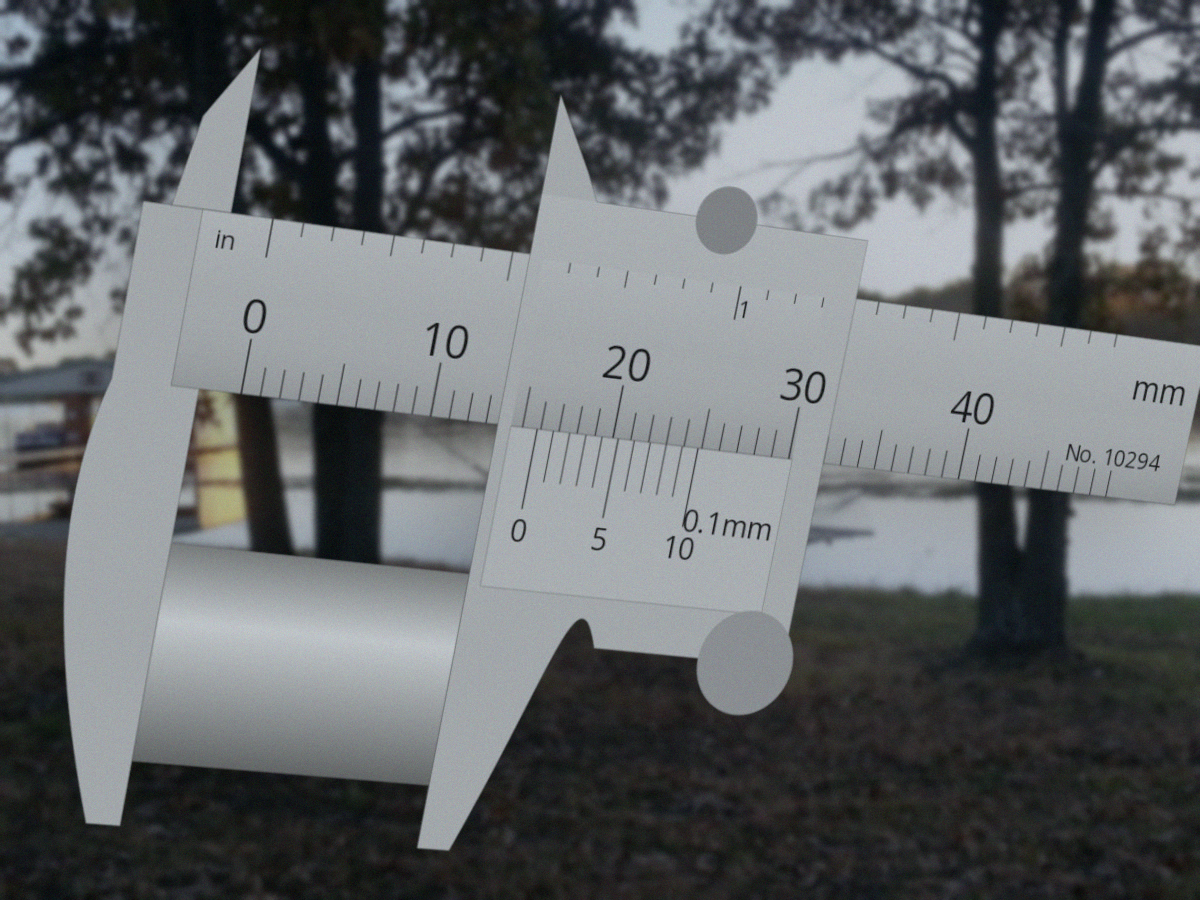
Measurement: 15.8 mm
